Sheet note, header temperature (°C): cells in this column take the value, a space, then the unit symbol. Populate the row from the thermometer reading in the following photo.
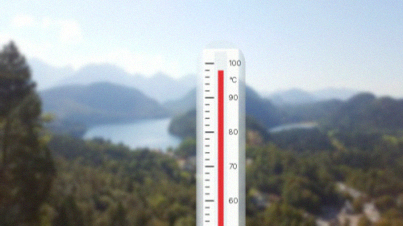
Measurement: 98 °C
